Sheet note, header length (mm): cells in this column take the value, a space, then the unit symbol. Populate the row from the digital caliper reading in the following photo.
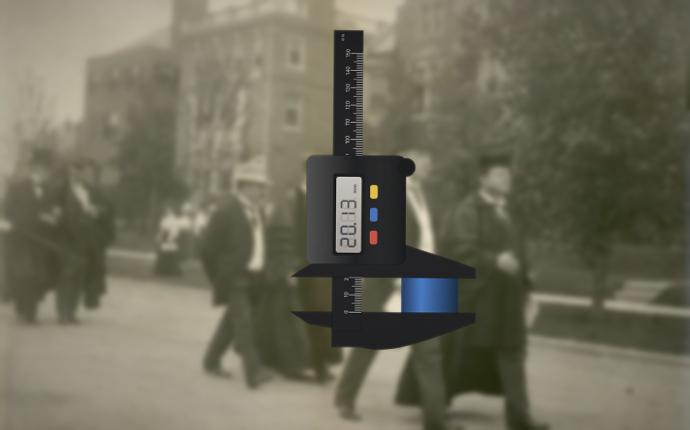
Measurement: 20.13 mm
